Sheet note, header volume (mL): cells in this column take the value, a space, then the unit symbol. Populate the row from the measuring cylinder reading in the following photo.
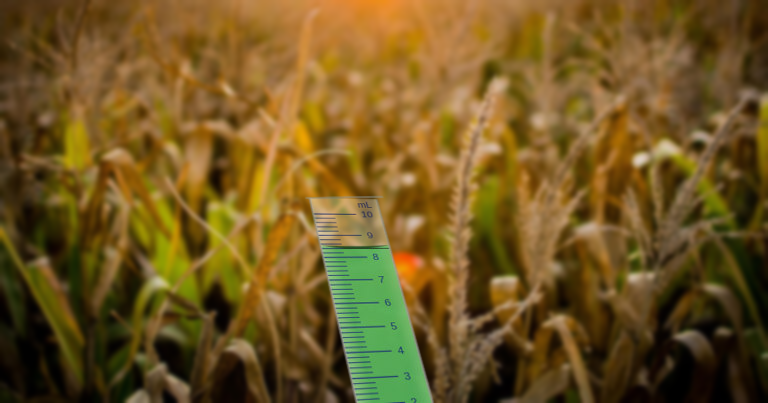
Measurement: 8.4 mL
